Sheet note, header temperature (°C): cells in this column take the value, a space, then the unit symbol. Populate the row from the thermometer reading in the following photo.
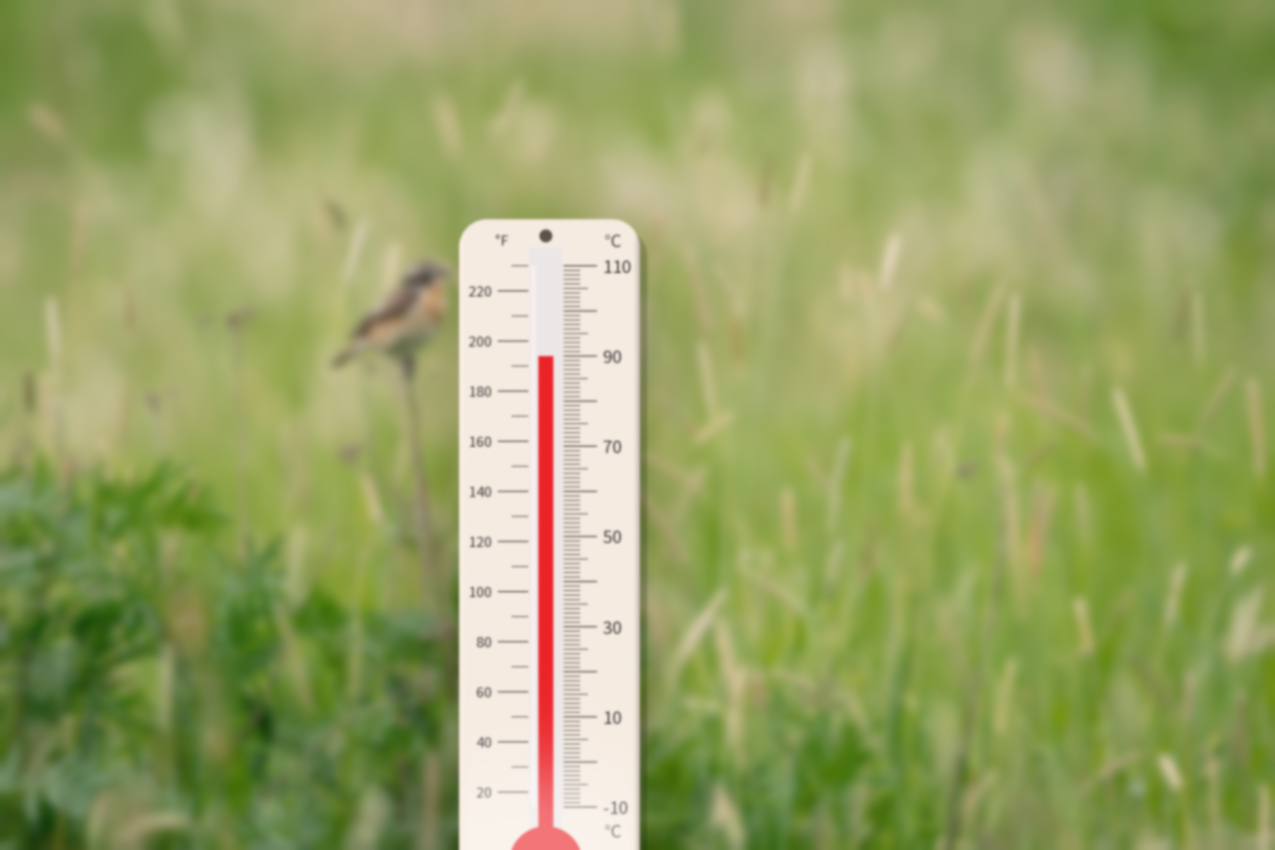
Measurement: 90 °C
